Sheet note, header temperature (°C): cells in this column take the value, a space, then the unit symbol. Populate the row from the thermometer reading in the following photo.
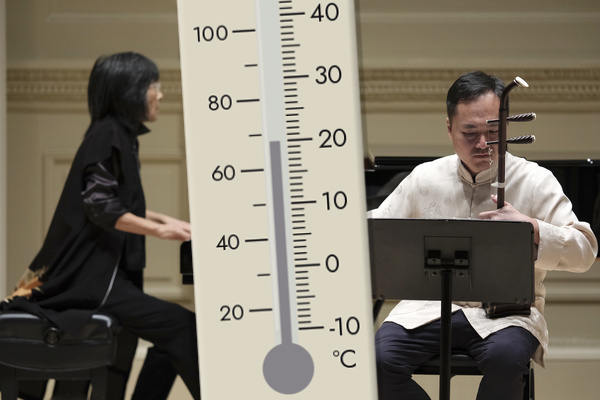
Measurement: 20 °C
